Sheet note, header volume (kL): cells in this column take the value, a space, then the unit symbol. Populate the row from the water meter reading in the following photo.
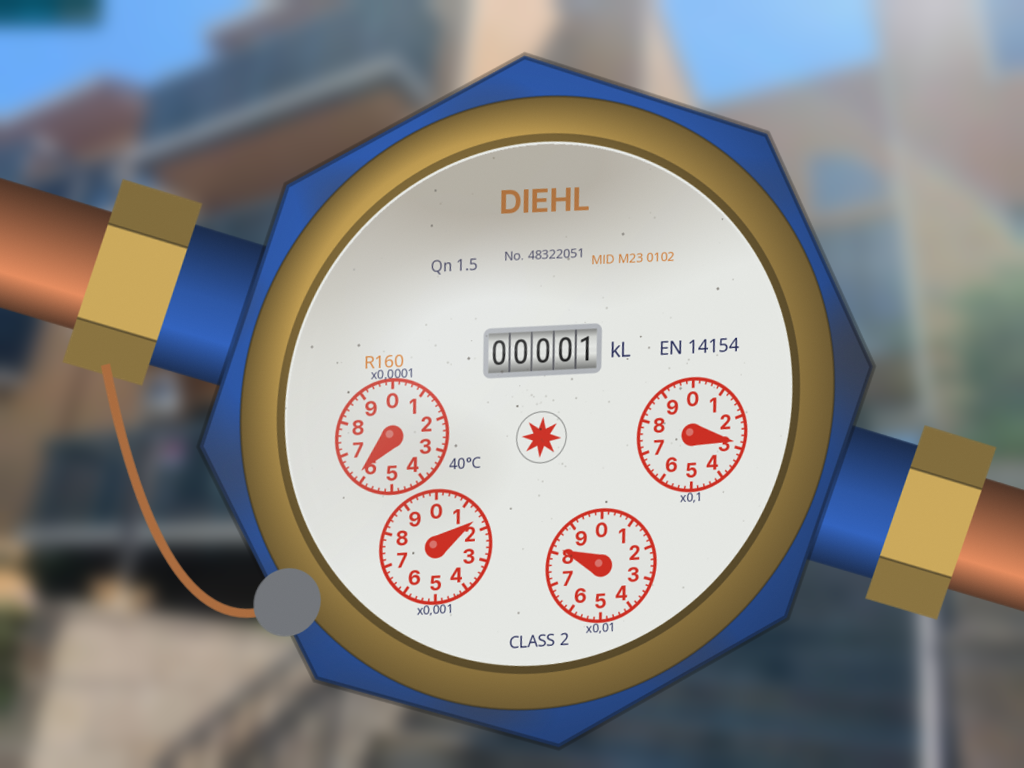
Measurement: 1.2816 kL
